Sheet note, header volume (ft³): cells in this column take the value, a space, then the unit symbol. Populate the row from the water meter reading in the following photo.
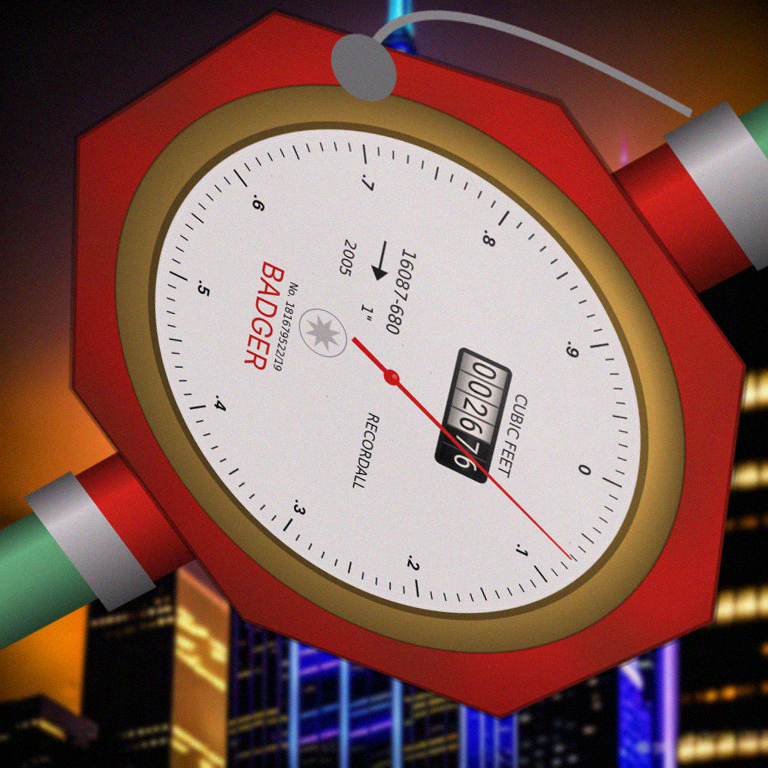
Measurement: 2676.07 ft³
